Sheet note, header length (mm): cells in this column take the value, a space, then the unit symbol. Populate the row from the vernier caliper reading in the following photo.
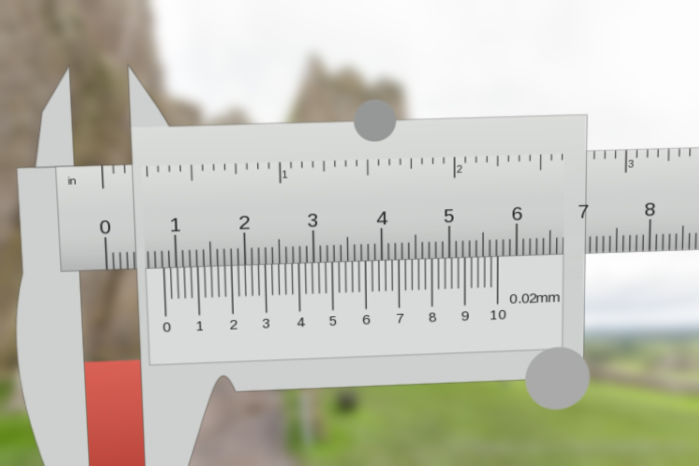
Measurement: 8.2 mm
